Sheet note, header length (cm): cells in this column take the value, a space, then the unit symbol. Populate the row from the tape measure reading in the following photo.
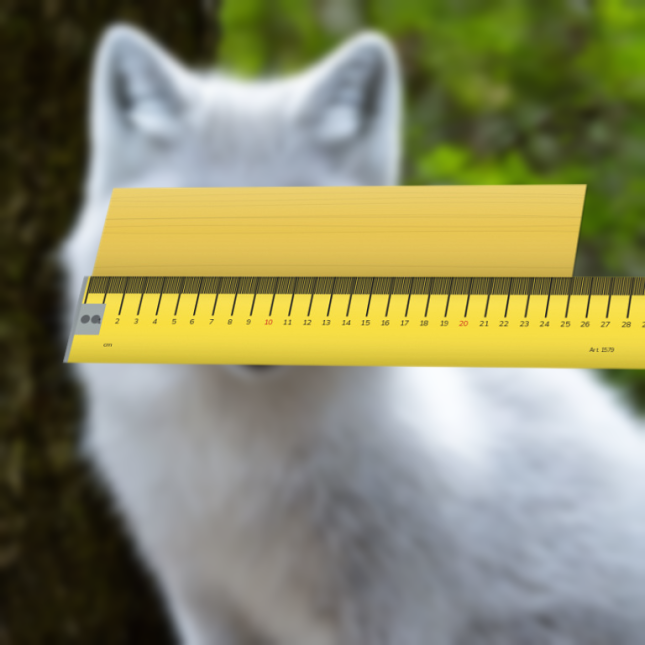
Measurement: 25 cm
